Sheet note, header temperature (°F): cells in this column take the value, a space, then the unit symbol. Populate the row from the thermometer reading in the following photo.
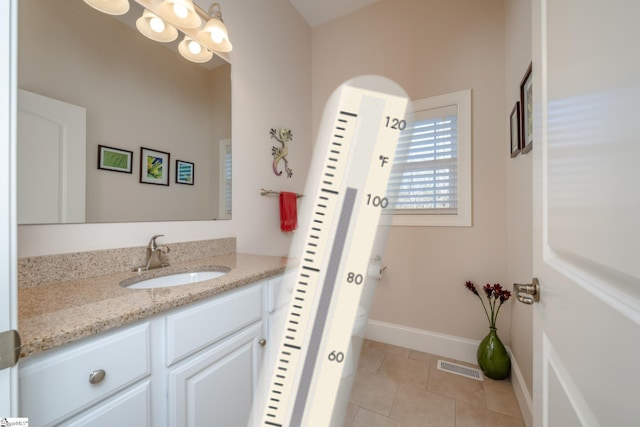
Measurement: 102 °F
